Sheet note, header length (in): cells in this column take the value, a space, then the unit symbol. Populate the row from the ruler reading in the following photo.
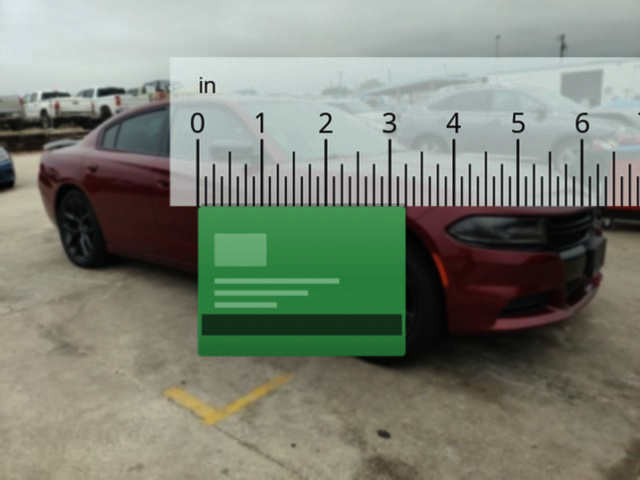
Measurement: 3.25 in
